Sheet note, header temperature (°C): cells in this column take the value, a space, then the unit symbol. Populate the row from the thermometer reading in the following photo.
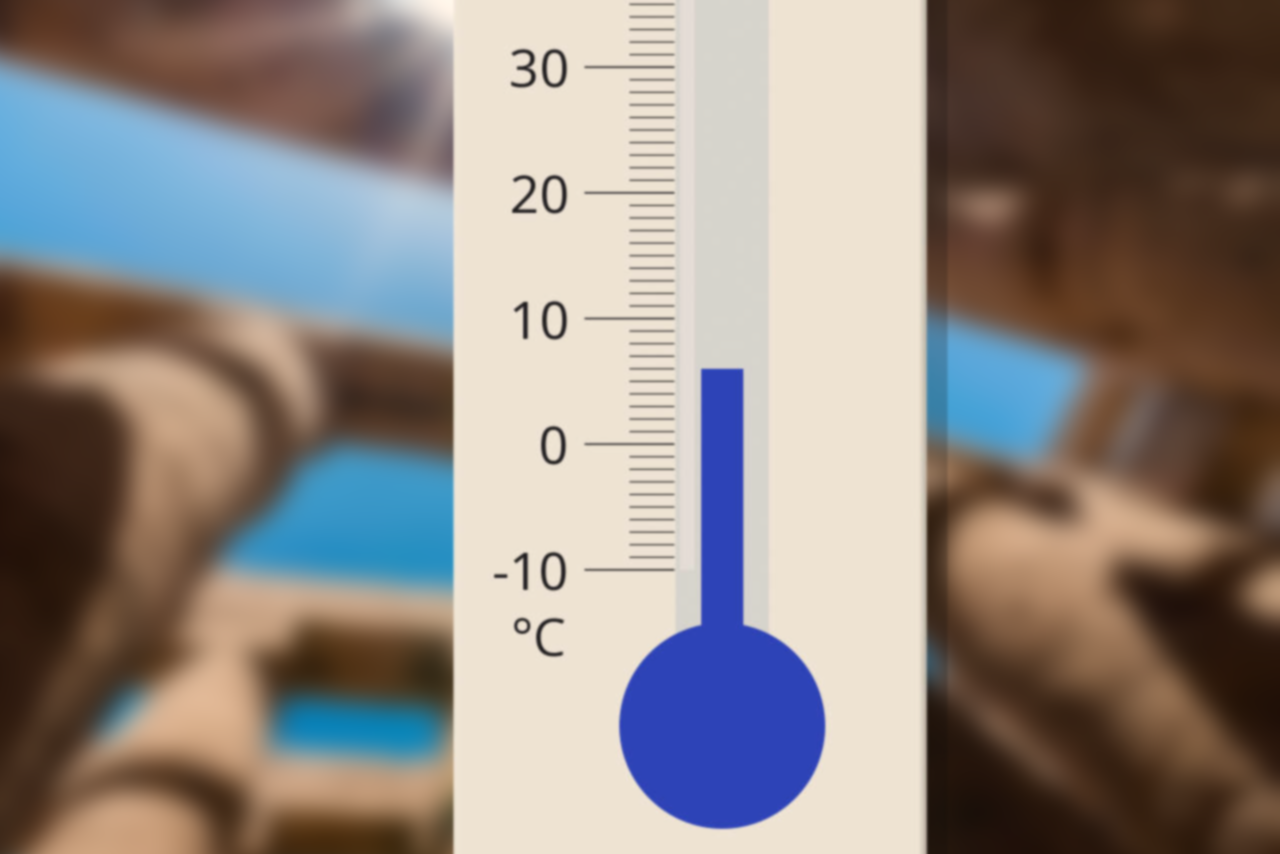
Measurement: 6 °C
